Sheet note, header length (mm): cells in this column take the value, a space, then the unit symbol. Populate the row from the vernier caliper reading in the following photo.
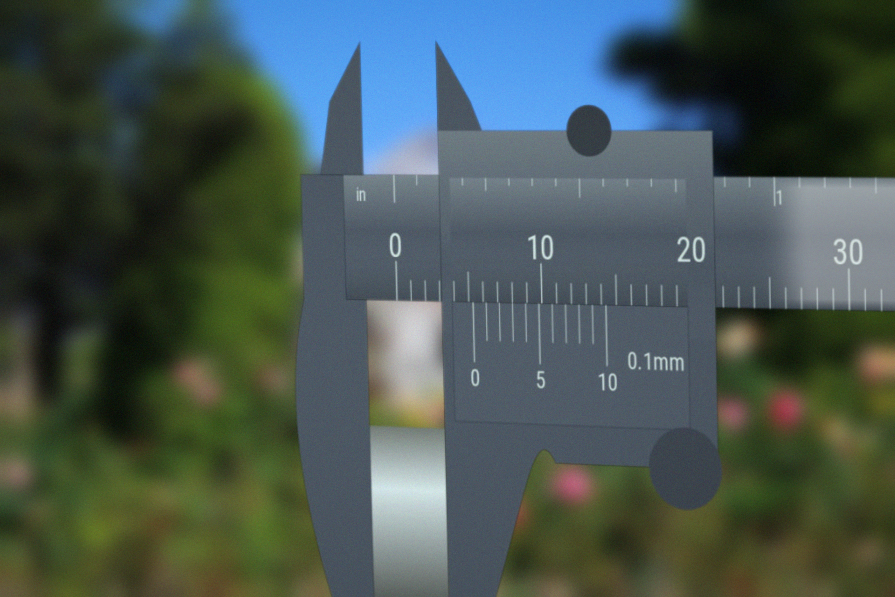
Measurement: 5.3 mm
